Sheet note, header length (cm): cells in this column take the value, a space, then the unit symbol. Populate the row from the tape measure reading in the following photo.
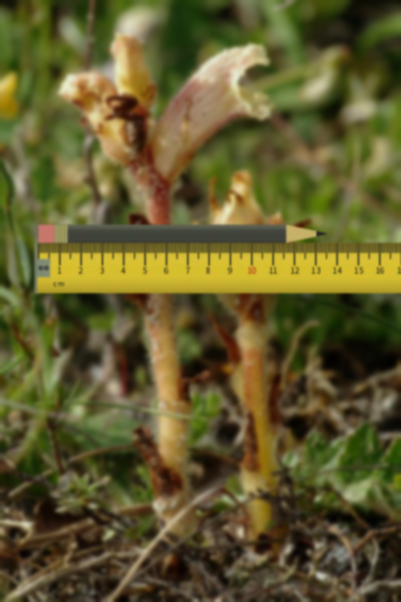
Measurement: 13.5 cm
